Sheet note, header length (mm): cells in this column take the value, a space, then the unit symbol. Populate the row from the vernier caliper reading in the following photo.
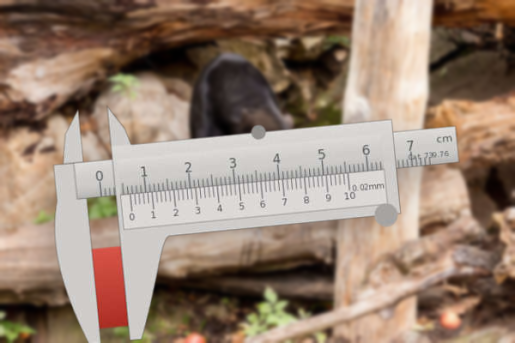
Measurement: 6.5 mm
